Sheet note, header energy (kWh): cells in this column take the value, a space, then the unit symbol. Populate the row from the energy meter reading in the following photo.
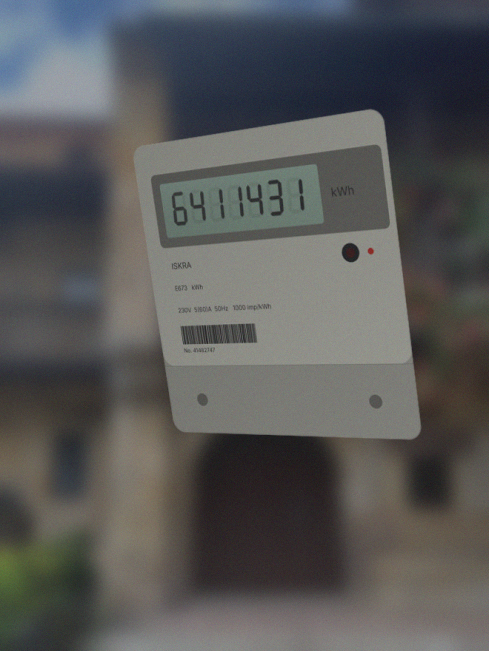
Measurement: 6411431 kWh
